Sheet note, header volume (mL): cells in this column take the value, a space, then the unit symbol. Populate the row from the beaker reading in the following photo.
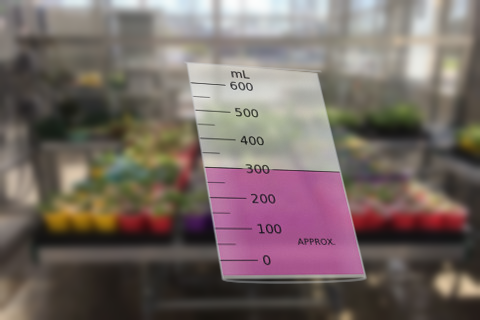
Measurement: 300 mL
